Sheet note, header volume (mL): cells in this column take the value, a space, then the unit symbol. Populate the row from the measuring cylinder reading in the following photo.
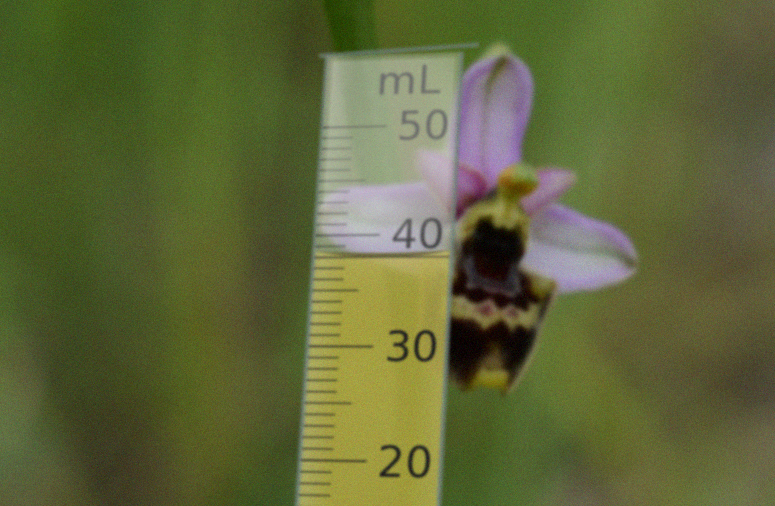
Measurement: 38 mL
